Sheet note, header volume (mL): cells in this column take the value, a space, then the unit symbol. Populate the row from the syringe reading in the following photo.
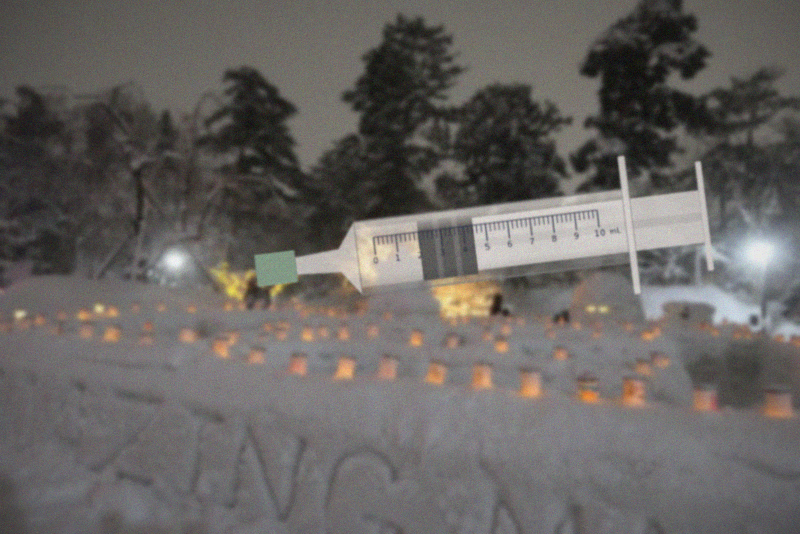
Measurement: 2 mL
